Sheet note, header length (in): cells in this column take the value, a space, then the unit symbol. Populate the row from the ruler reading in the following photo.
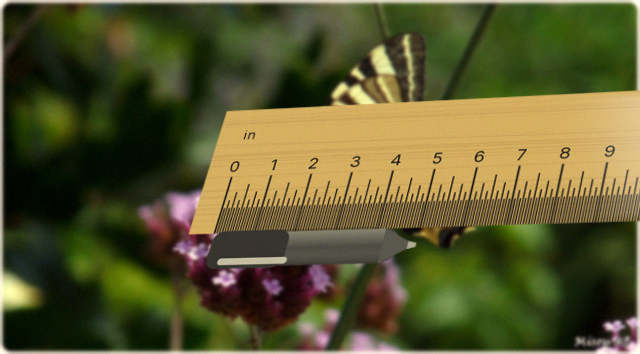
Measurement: 5 in
